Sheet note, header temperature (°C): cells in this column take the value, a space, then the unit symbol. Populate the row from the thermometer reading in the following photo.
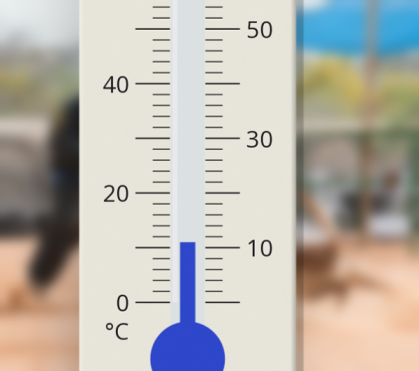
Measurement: 11 °C
